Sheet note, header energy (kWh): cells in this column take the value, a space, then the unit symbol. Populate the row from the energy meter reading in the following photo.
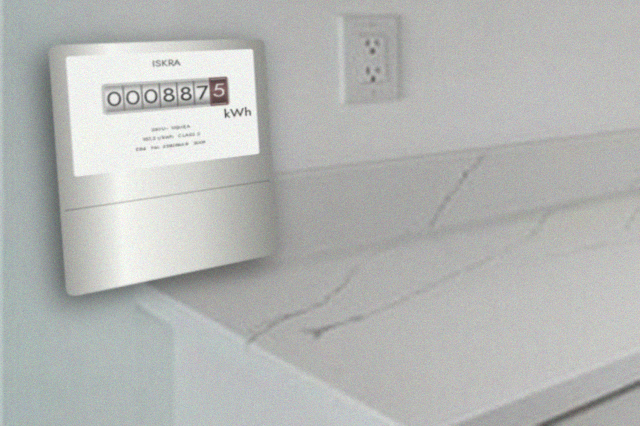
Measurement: 887.5 kWh
